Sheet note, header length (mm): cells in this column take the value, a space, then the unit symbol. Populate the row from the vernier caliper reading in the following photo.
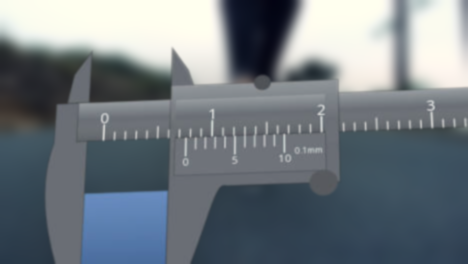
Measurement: 7.6 mm
